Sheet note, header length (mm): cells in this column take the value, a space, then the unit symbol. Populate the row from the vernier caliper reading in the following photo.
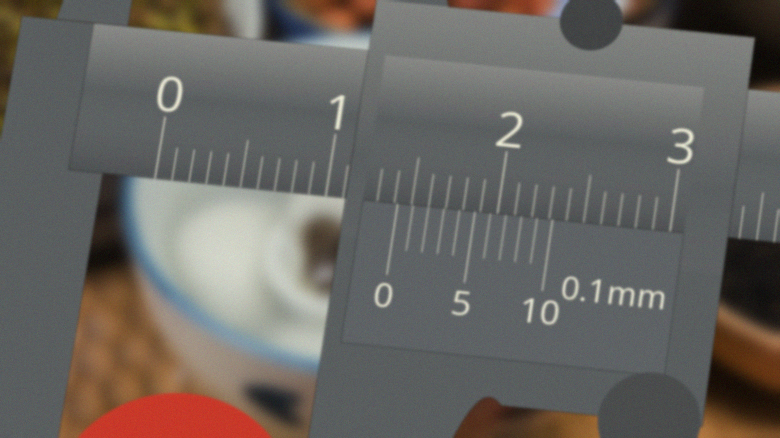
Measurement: 14.2 mm
